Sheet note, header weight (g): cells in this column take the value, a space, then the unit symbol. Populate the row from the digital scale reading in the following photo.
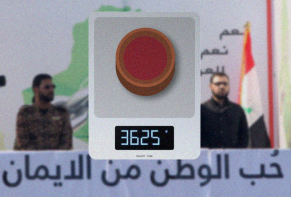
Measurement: 3625 g
